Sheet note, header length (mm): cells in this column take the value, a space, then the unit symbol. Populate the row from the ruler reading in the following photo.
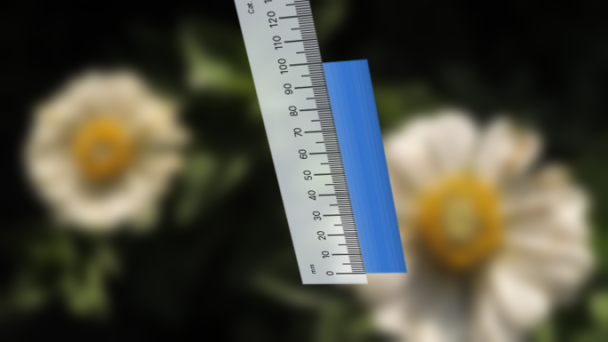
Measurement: 100 mm
